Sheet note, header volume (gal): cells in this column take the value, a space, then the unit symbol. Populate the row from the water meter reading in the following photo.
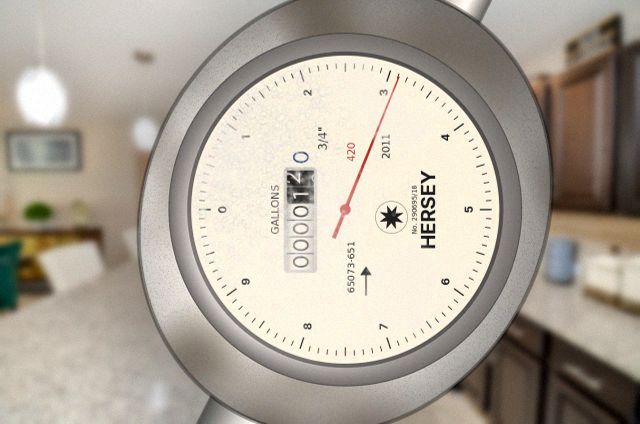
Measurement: 123.1 gal
